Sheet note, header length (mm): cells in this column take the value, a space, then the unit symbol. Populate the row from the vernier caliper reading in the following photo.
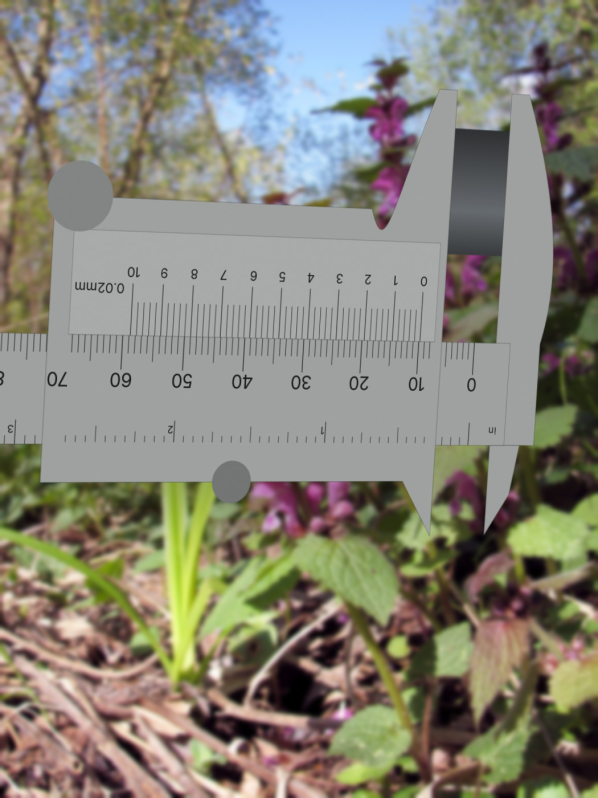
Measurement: 9.8 mm
